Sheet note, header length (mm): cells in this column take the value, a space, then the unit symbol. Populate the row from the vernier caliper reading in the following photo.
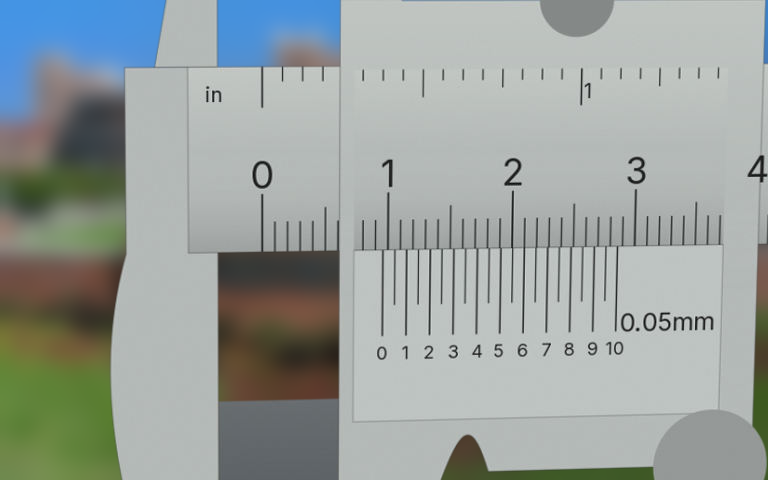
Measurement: 9.6 mm
